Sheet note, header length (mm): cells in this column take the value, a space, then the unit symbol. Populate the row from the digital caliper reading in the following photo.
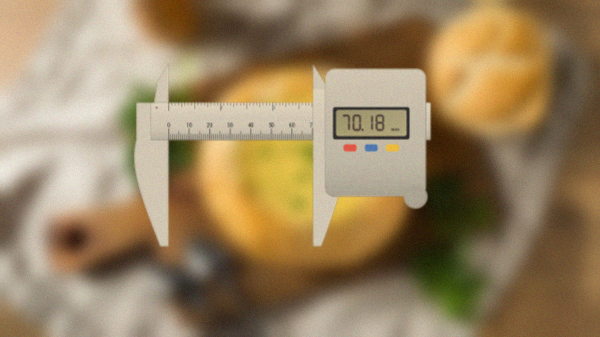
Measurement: 70.18 mm
